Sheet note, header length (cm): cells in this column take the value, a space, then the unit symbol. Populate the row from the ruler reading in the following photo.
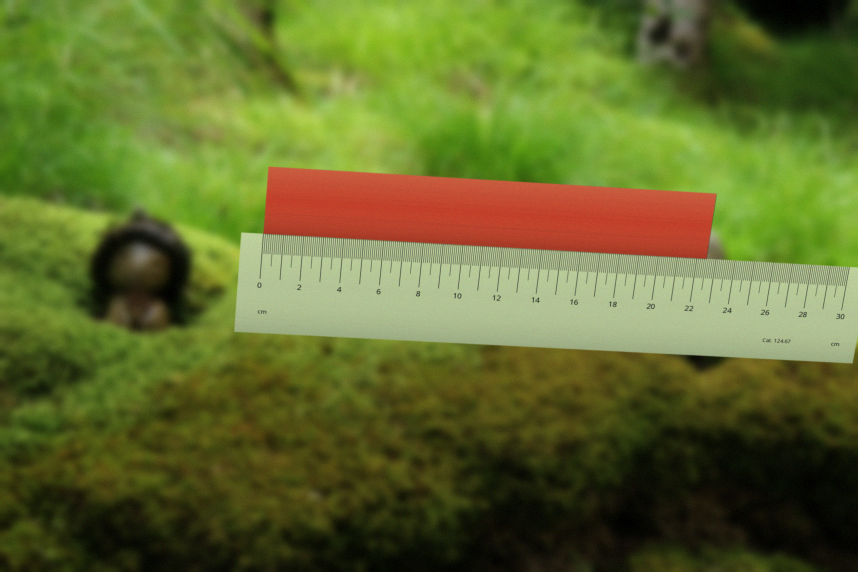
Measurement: 22.5 cm
